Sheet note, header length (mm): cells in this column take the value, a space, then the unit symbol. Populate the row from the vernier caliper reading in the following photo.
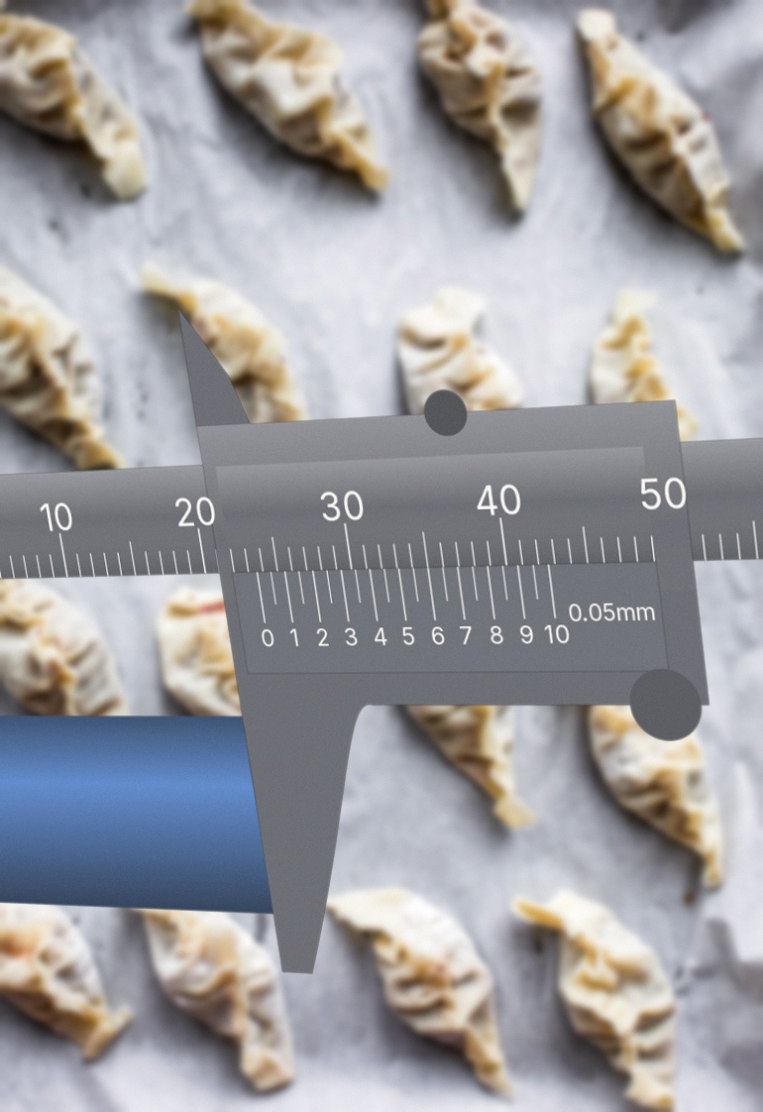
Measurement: 23.6 mm
